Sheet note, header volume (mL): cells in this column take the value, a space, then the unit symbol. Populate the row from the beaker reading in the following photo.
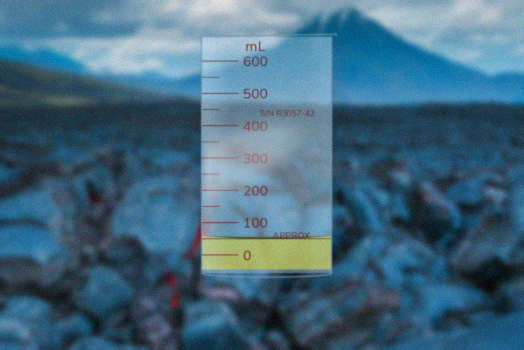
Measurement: 50 mL
